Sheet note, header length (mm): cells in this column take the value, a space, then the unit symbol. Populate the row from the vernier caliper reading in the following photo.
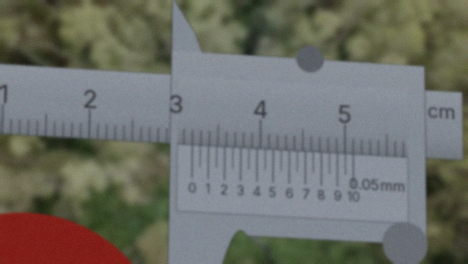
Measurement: 32.0 mm
